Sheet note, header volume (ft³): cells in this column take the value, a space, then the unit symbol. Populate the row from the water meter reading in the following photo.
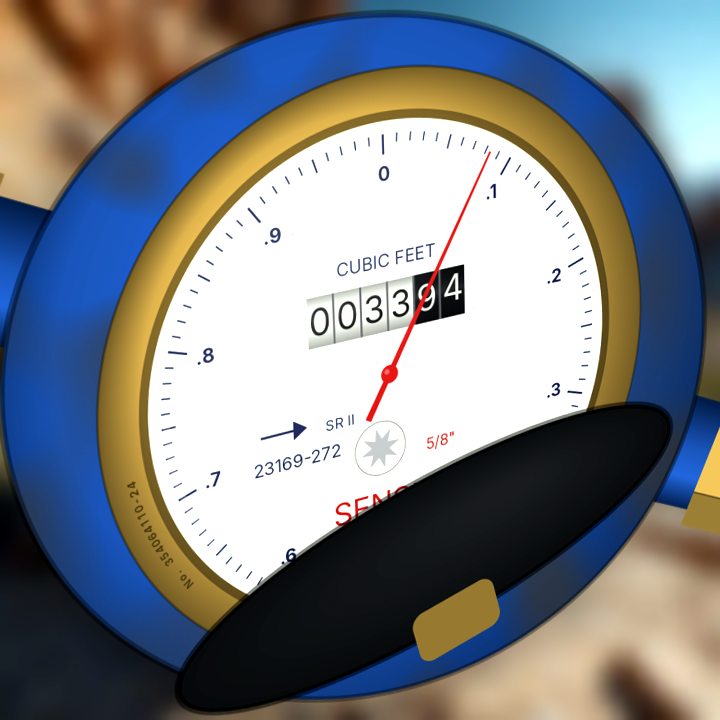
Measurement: 3394.08 ft³
